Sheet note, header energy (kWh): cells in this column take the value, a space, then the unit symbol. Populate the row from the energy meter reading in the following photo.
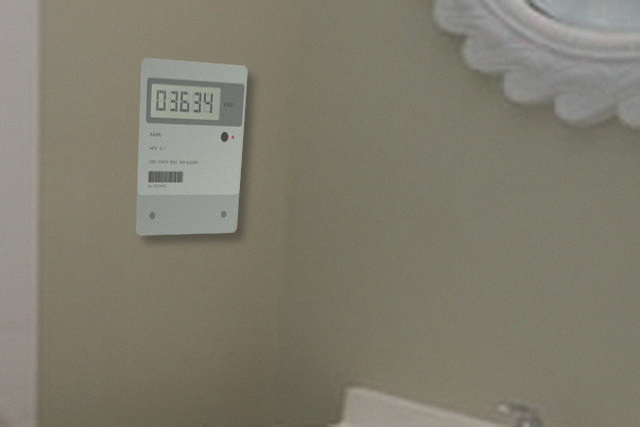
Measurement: 3634 kWh
